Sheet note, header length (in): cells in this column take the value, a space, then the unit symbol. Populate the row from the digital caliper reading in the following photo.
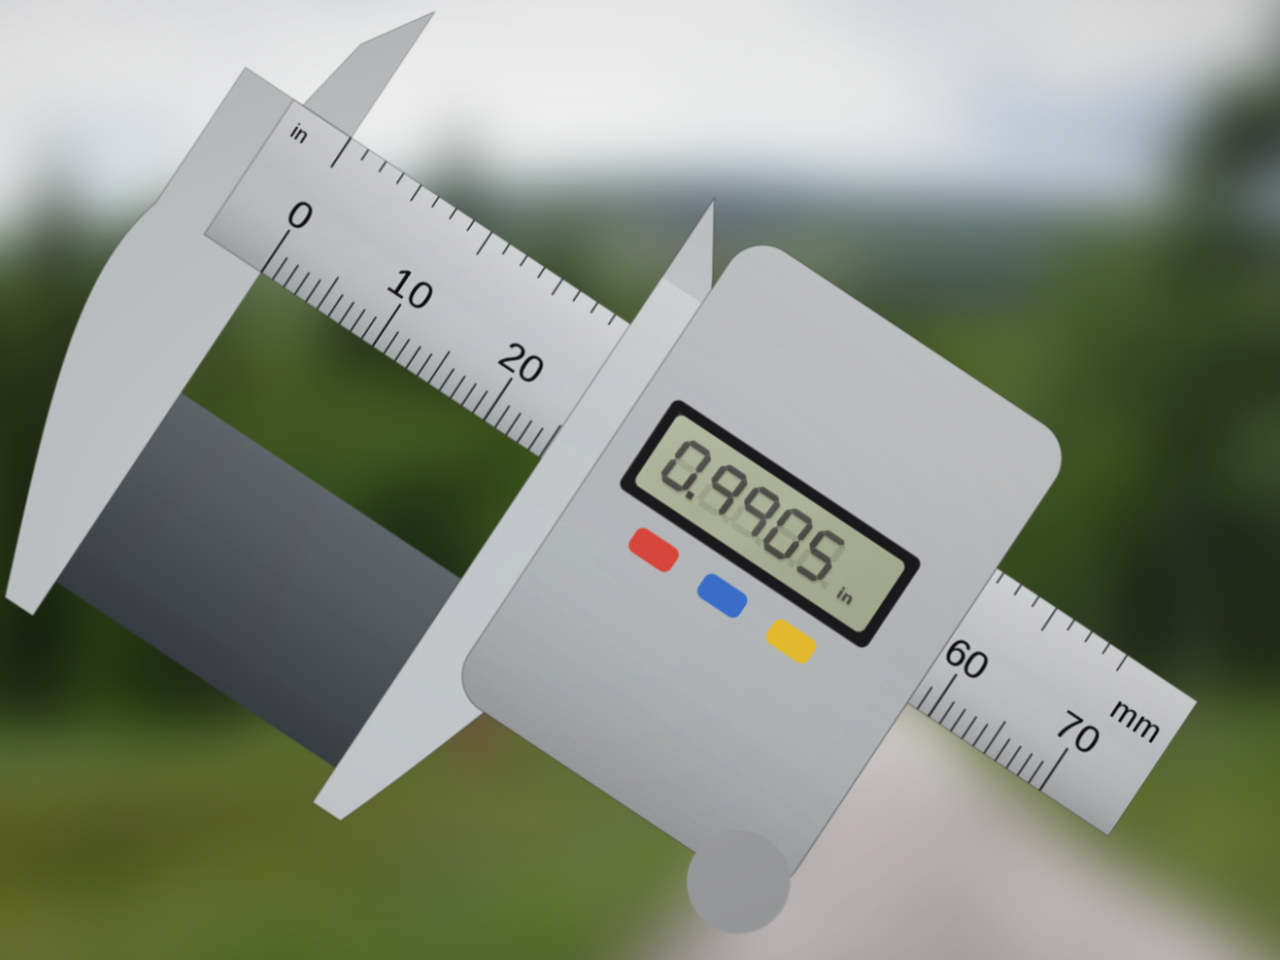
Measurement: 0.9905 in
